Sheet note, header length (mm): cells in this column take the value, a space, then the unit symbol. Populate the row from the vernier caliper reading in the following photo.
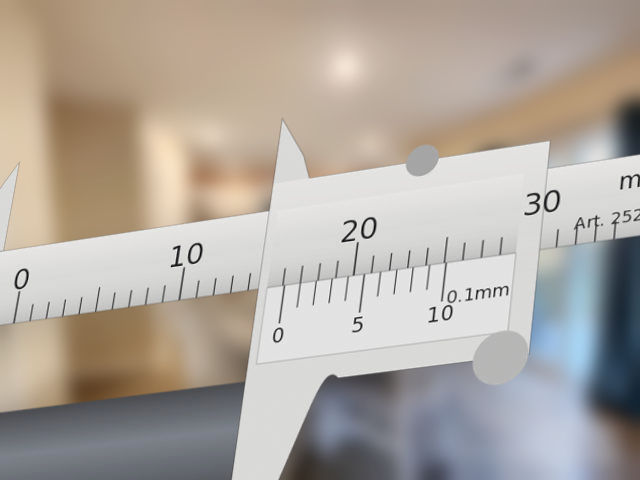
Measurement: 16.1 mm
